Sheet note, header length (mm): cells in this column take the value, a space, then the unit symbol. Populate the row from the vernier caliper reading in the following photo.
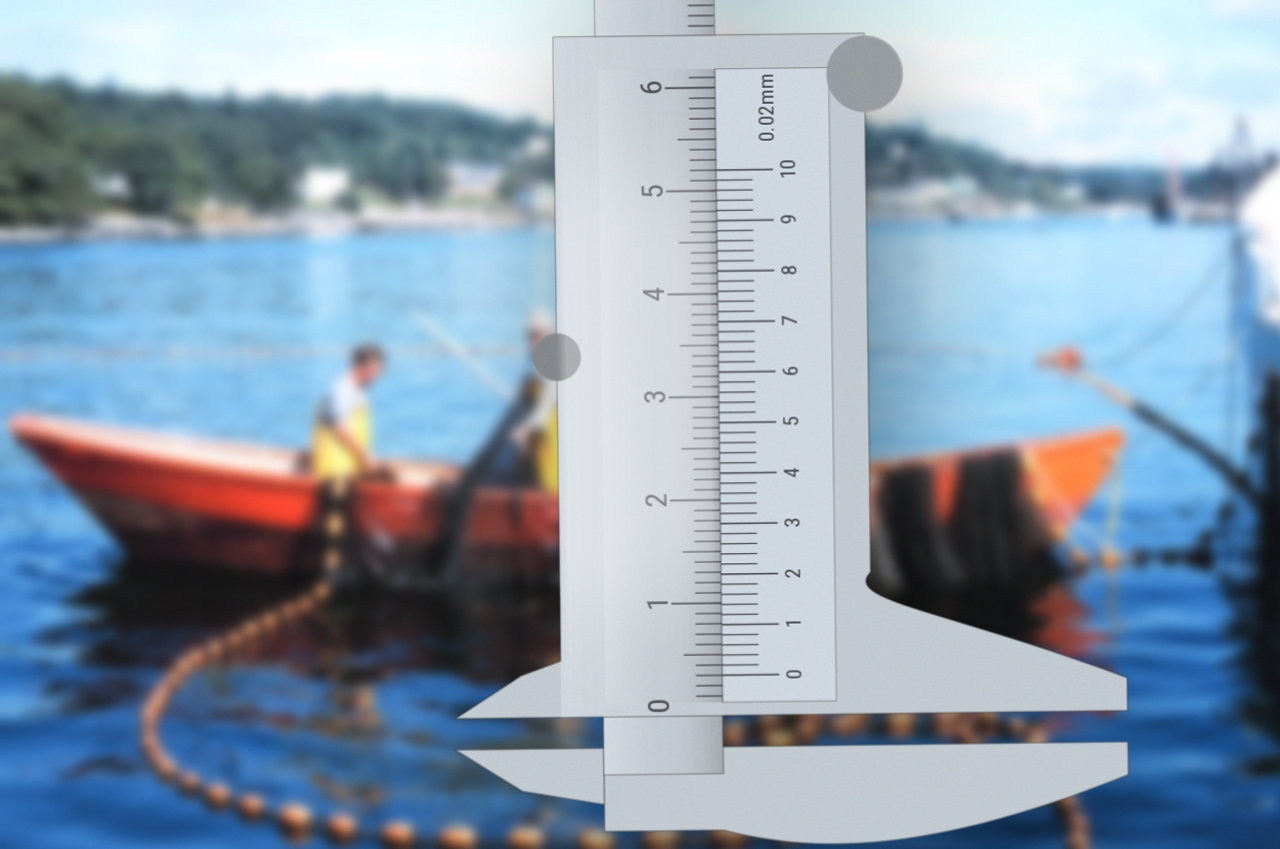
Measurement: 3.0 mm
